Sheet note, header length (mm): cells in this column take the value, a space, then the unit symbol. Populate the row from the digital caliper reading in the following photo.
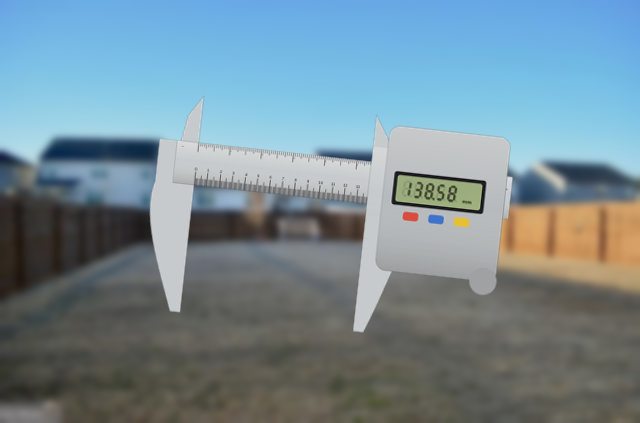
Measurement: 138.58 mm
